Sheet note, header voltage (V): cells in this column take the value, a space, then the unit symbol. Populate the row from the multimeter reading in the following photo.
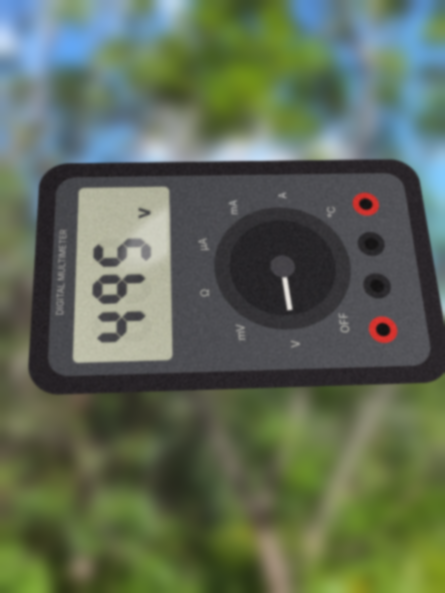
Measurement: 495 V
